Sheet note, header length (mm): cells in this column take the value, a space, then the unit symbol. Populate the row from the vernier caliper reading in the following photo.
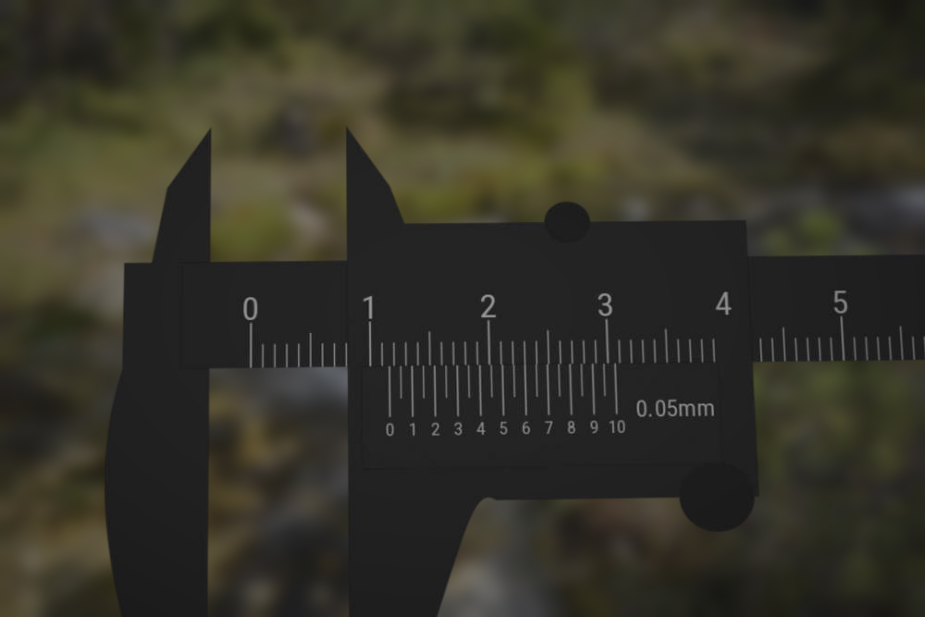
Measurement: 11.6 mm
